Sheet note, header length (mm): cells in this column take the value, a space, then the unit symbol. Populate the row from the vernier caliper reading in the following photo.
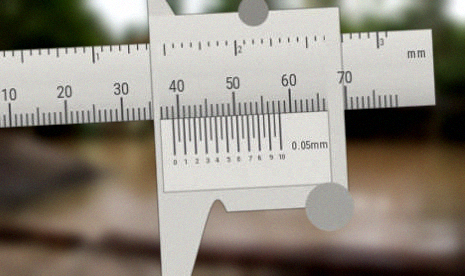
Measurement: 39.0 mm
